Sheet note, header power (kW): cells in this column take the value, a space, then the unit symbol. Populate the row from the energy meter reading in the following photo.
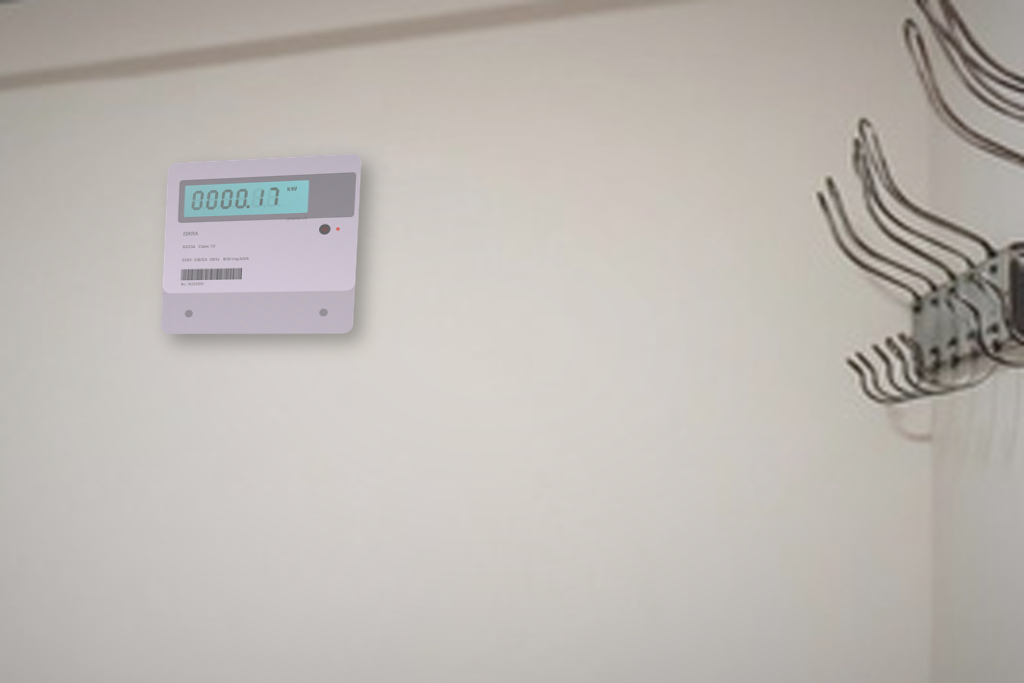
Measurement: 0.17 kW
